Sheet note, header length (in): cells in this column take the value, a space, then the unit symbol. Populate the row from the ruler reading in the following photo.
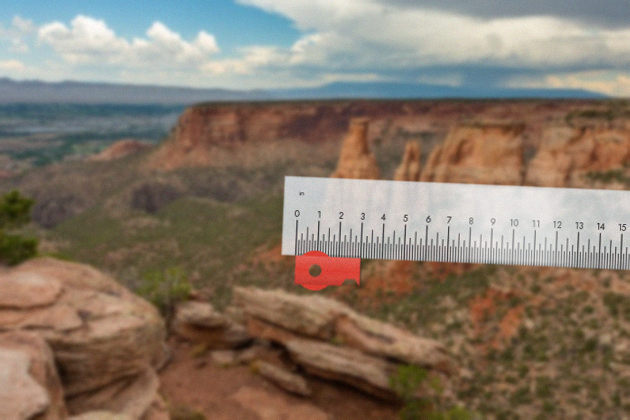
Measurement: 3 in
